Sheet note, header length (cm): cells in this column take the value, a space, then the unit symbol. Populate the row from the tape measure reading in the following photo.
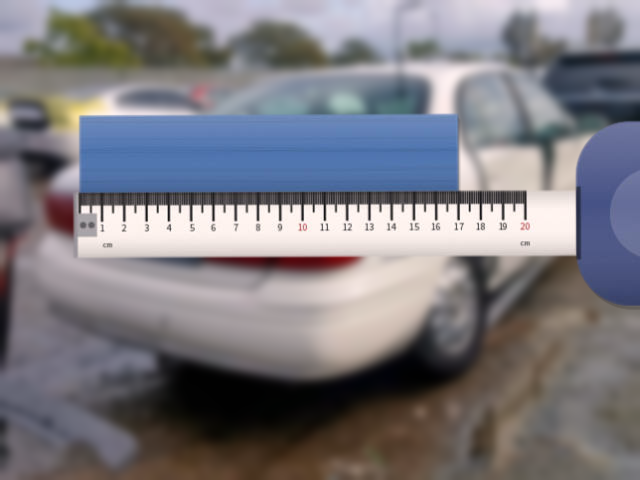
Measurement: 17 cm
